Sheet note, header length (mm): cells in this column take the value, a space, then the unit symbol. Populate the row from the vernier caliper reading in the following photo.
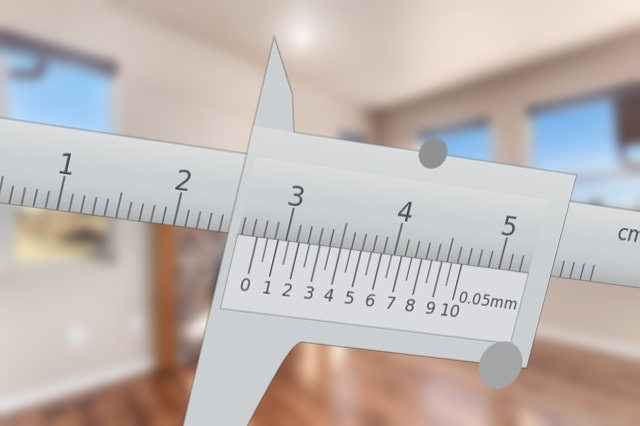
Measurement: 27.4 mm
